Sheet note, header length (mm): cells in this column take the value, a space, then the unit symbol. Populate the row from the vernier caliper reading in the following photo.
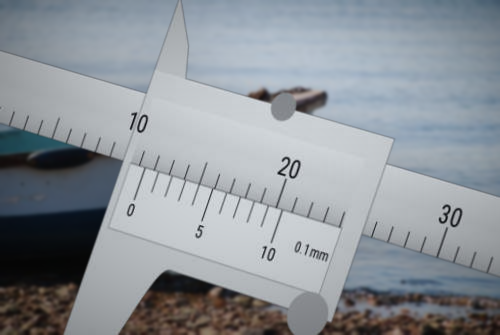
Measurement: 11.4 mm
